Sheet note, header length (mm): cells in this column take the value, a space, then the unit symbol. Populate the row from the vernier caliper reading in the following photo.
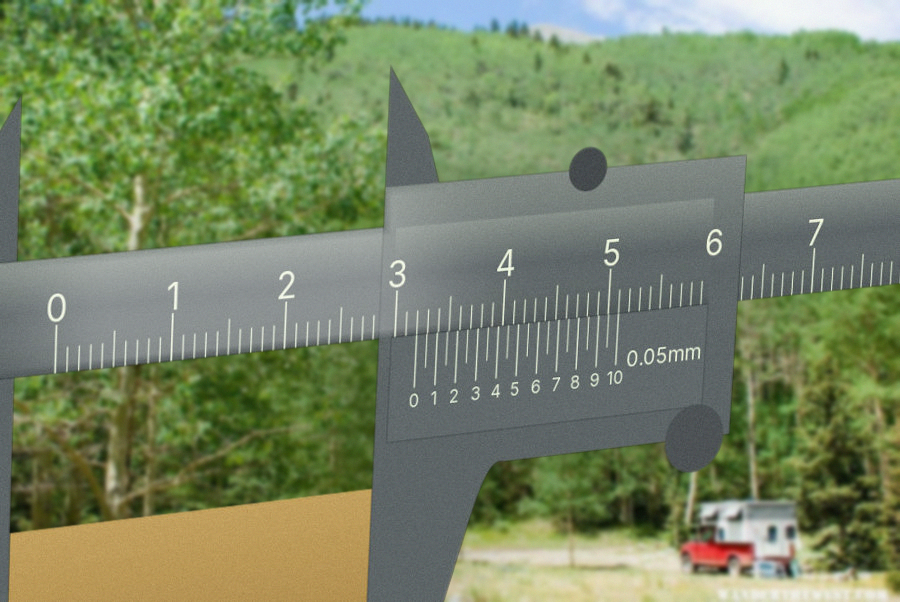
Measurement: 32.0 mm
